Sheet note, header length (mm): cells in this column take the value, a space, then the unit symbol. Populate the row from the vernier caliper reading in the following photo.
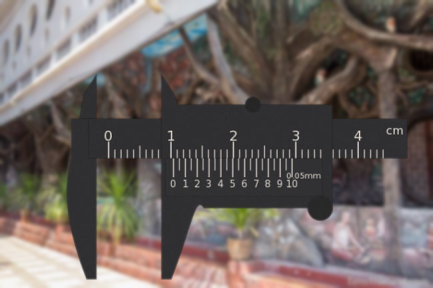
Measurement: 10.4 mm
